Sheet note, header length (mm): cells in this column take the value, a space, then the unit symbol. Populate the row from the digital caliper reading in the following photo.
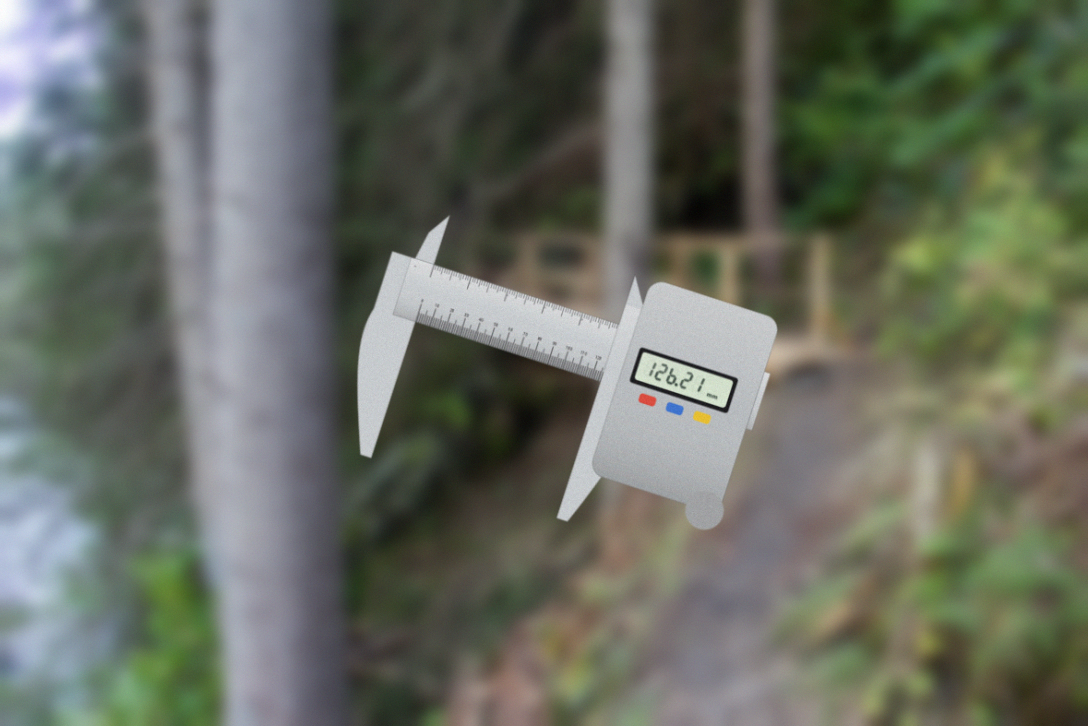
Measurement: 126.21 mm
